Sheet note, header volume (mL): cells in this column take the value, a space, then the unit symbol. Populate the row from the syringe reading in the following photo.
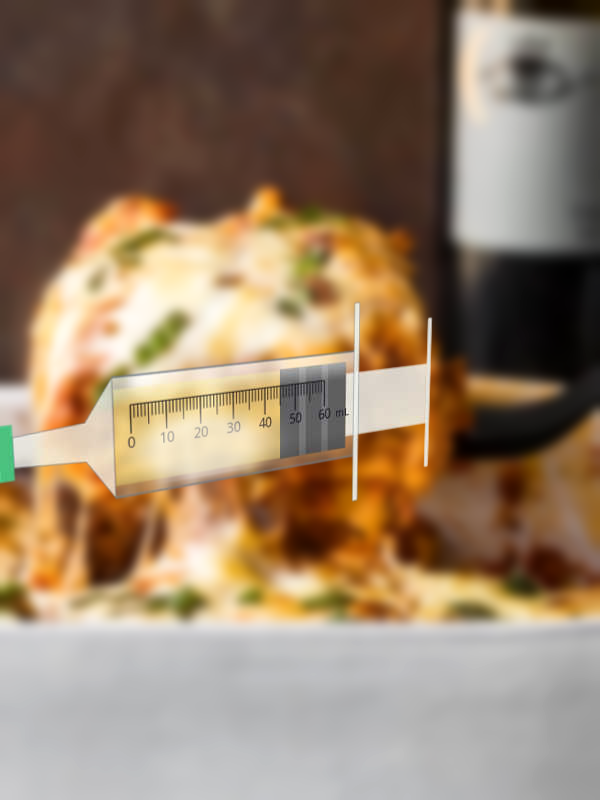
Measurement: 45 mL
